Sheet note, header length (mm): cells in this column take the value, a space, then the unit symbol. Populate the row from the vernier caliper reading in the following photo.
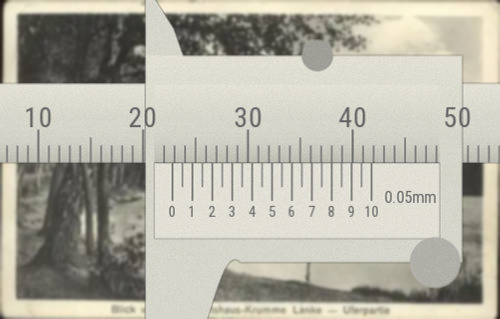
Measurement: 22.8 mm
